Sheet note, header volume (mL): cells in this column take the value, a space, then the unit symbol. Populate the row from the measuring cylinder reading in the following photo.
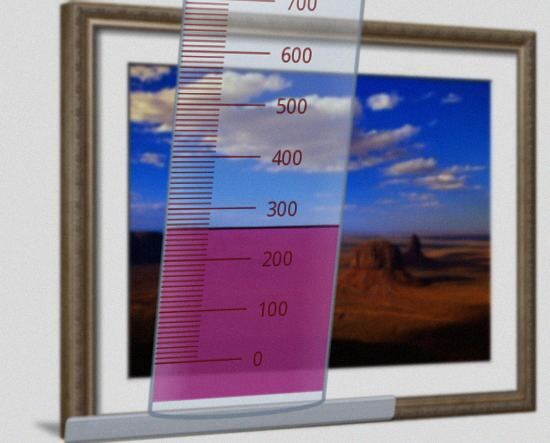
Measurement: 260 mL
